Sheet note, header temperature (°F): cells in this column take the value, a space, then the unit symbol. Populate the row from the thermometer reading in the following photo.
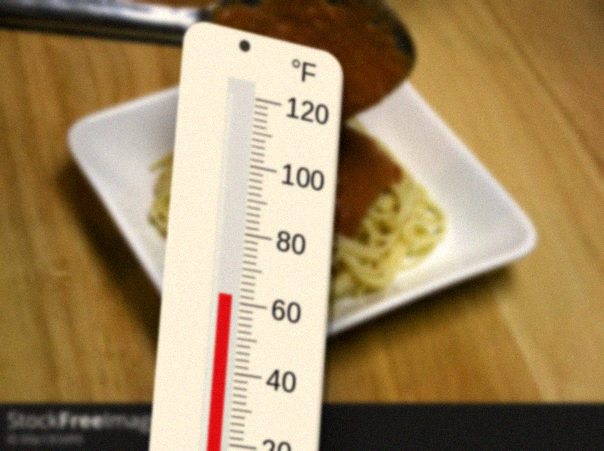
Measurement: 62 °F
